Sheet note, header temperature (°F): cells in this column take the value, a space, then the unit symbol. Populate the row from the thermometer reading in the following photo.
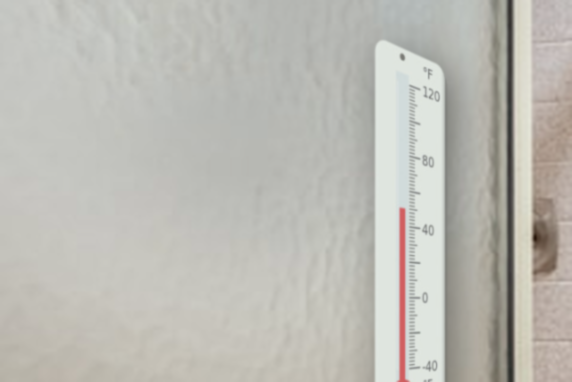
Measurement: 50 °F
